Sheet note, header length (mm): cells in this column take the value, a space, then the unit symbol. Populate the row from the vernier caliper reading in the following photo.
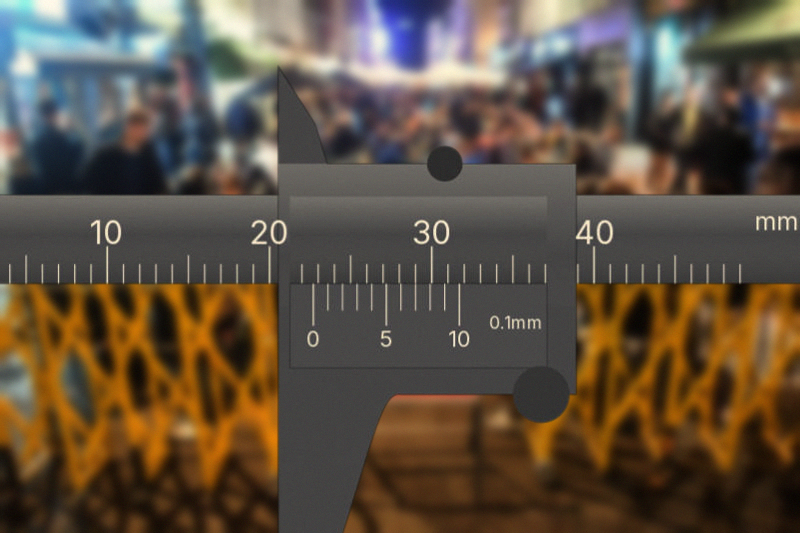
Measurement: 22.7 mm
